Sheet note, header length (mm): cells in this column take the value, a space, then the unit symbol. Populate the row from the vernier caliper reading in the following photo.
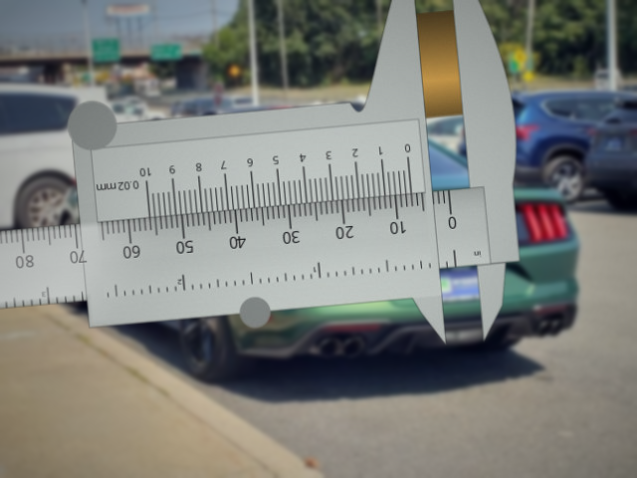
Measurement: 7.0 mm
